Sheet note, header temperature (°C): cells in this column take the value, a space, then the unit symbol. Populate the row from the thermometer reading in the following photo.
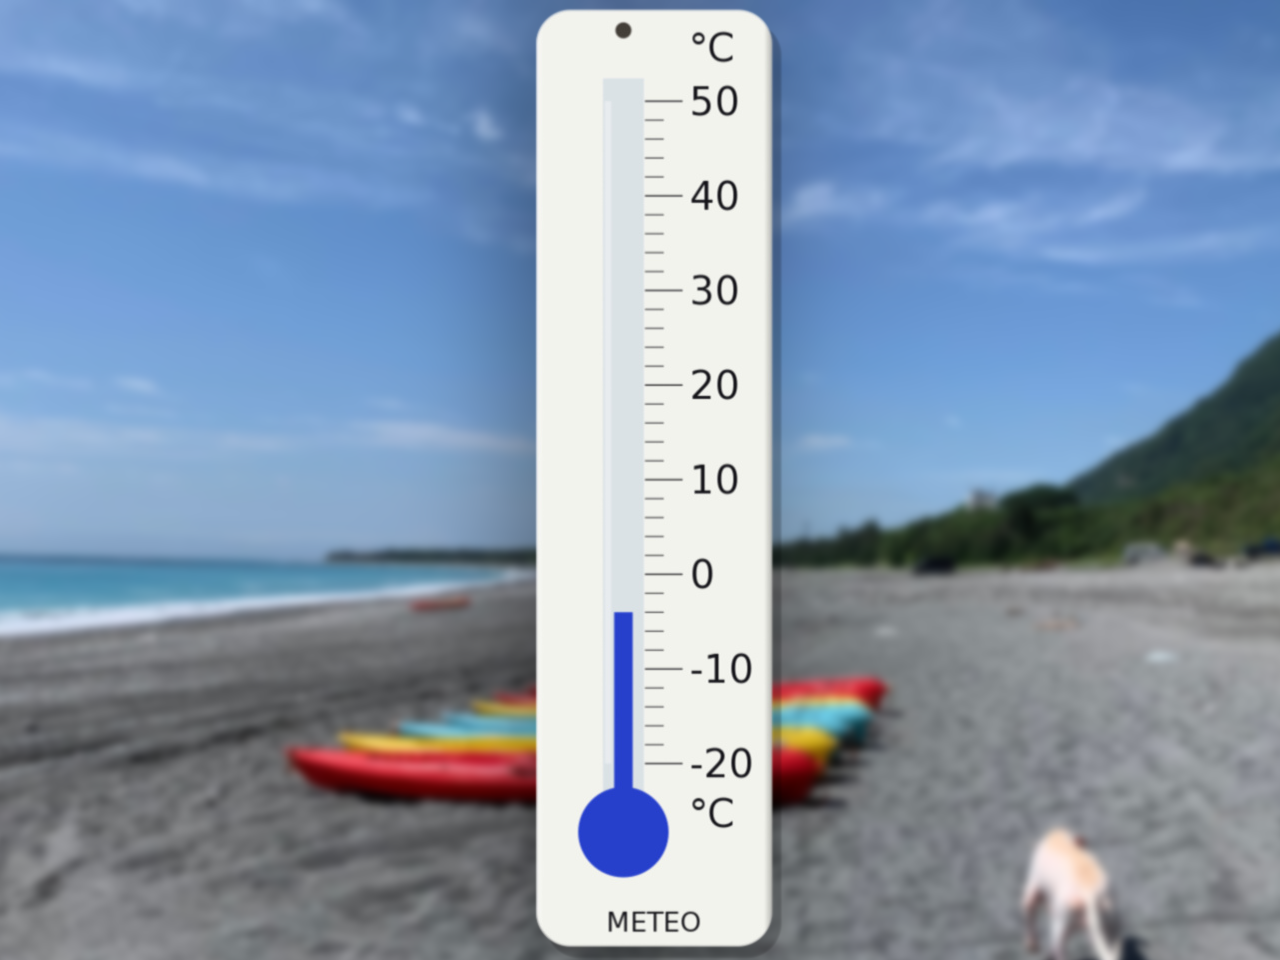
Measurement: -4 °C
